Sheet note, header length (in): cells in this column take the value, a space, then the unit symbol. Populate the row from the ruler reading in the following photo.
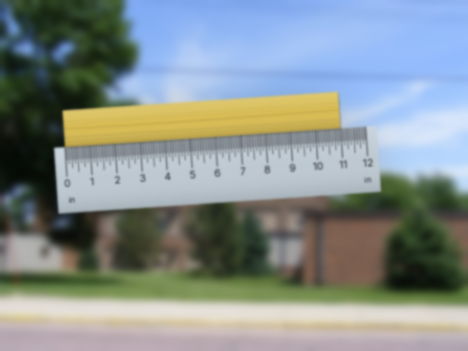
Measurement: 11 in
